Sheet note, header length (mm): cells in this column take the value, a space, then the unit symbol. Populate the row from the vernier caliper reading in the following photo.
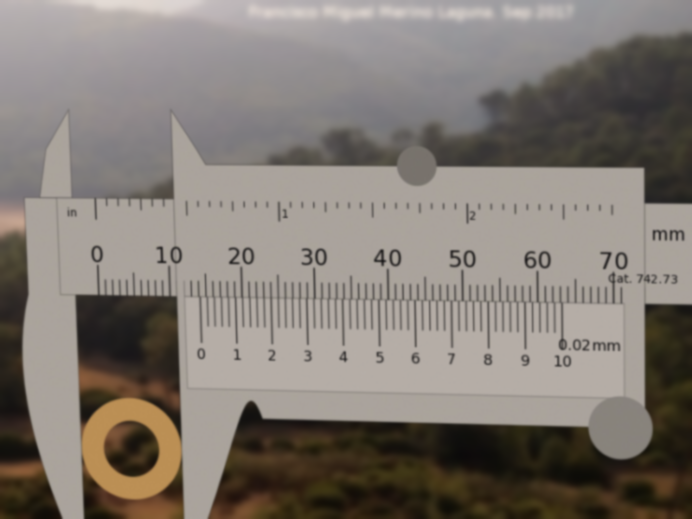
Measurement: 14.2 mm
